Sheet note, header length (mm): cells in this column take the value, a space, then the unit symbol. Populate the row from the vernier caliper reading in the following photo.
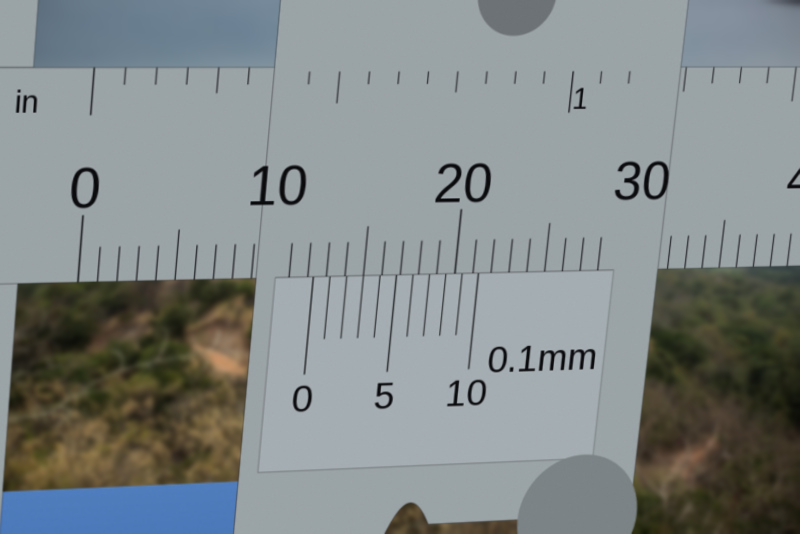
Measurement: 12.3 mm
